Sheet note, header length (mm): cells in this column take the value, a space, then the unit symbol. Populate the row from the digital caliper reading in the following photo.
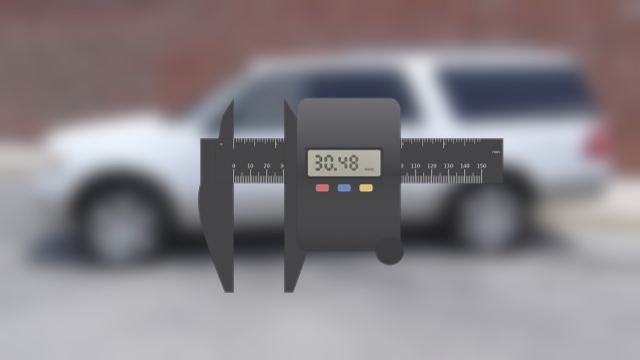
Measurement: 30.48 mm
